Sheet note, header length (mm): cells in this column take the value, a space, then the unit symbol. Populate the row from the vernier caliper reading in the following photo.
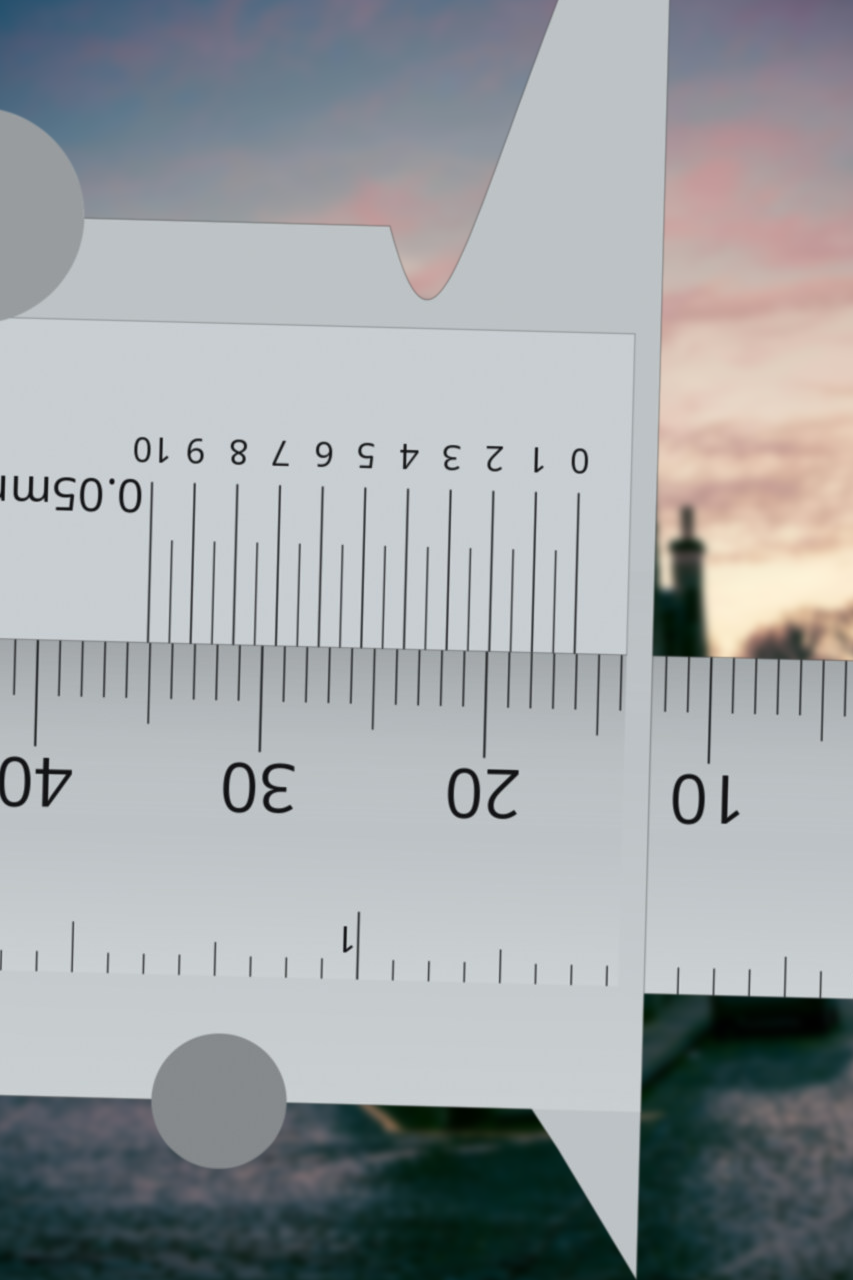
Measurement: 16.1 mm
